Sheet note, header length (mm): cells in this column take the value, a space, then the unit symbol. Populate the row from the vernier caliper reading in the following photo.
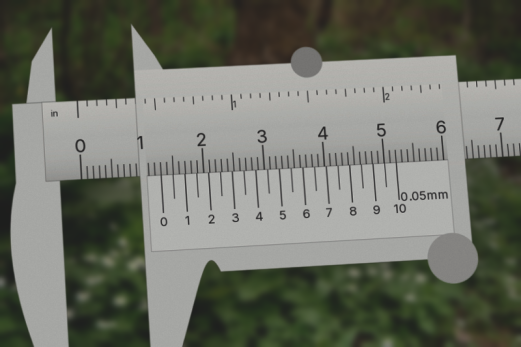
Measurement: 13.0 mm
